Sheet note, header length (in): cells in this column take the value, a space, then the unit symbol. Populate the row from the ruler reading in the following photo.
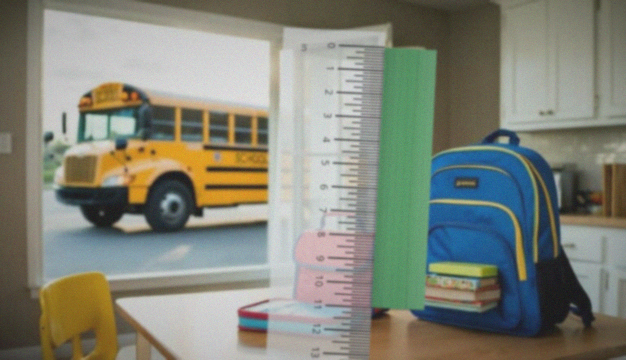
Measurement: 11 in
